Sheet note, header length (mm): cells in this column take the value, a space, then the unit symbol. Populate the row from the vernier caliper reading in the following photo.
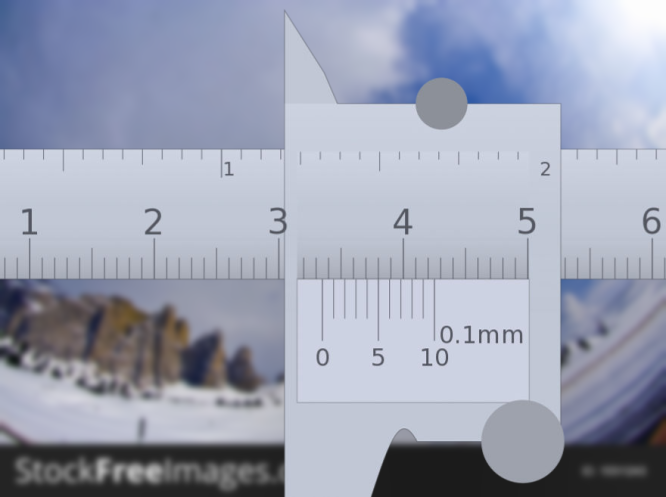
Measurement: 33.5 mm
